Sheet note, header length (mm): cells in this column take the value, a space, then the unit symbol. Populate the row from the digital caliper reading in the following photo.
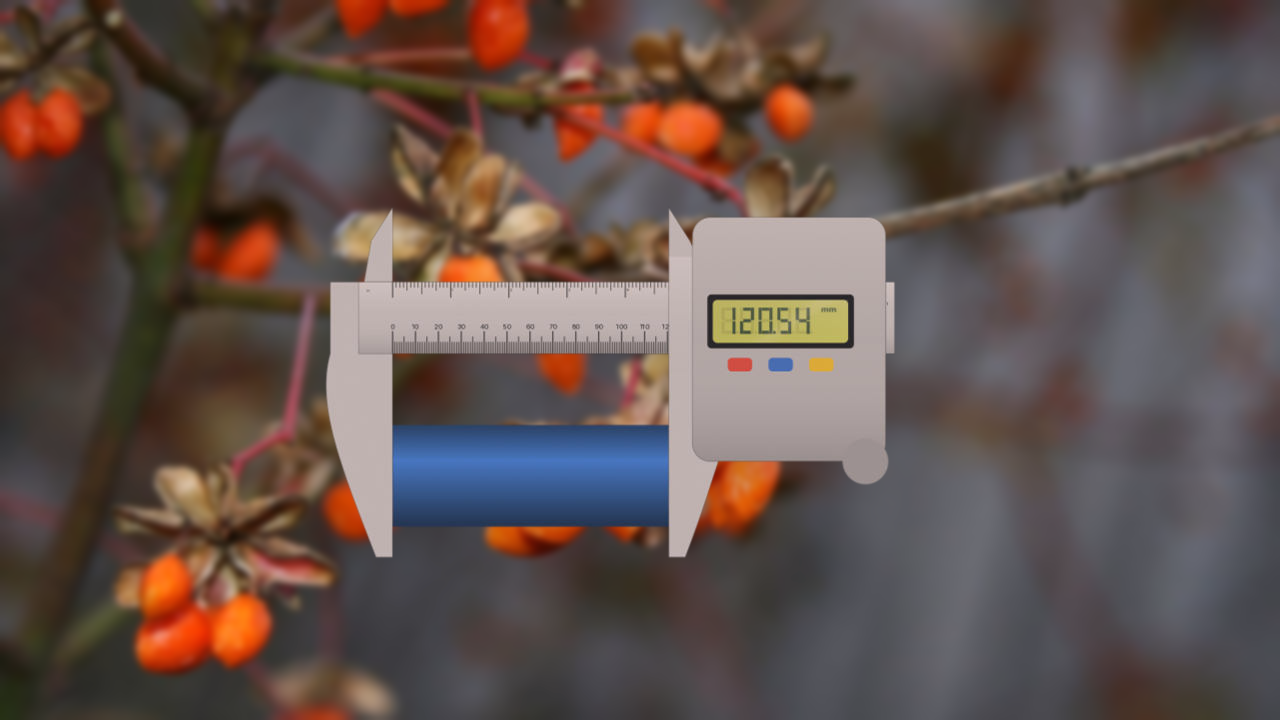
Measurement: 120.54 mm
